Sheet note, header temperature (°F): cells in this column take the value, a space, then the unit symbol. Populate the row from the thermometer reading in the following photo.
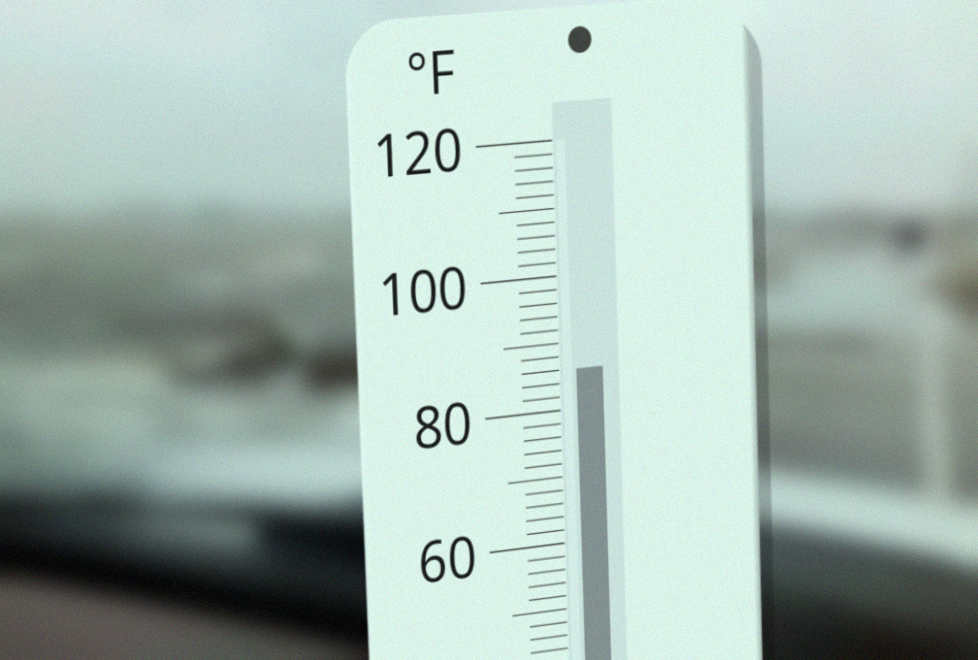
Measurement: 86 °F
